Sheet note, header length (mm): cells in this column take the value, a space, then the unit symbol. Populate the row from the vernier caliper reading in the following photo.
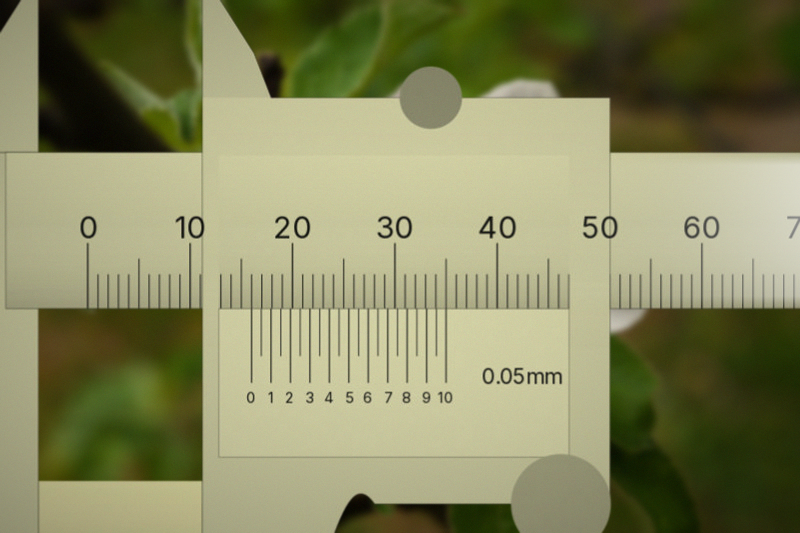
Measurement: 16.0 mm
